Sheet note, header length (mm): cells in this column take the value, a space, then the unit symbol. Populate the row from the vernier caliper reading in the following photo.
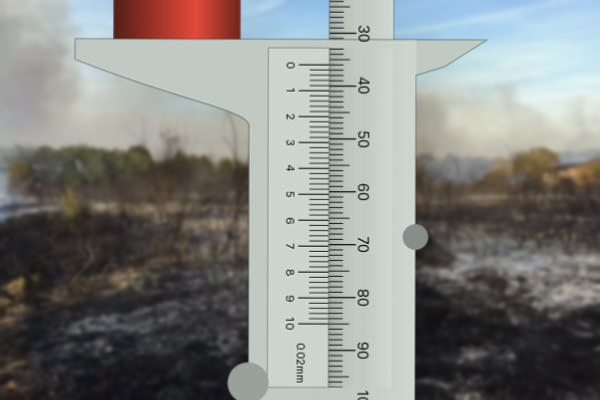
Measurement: 36.0 mm
